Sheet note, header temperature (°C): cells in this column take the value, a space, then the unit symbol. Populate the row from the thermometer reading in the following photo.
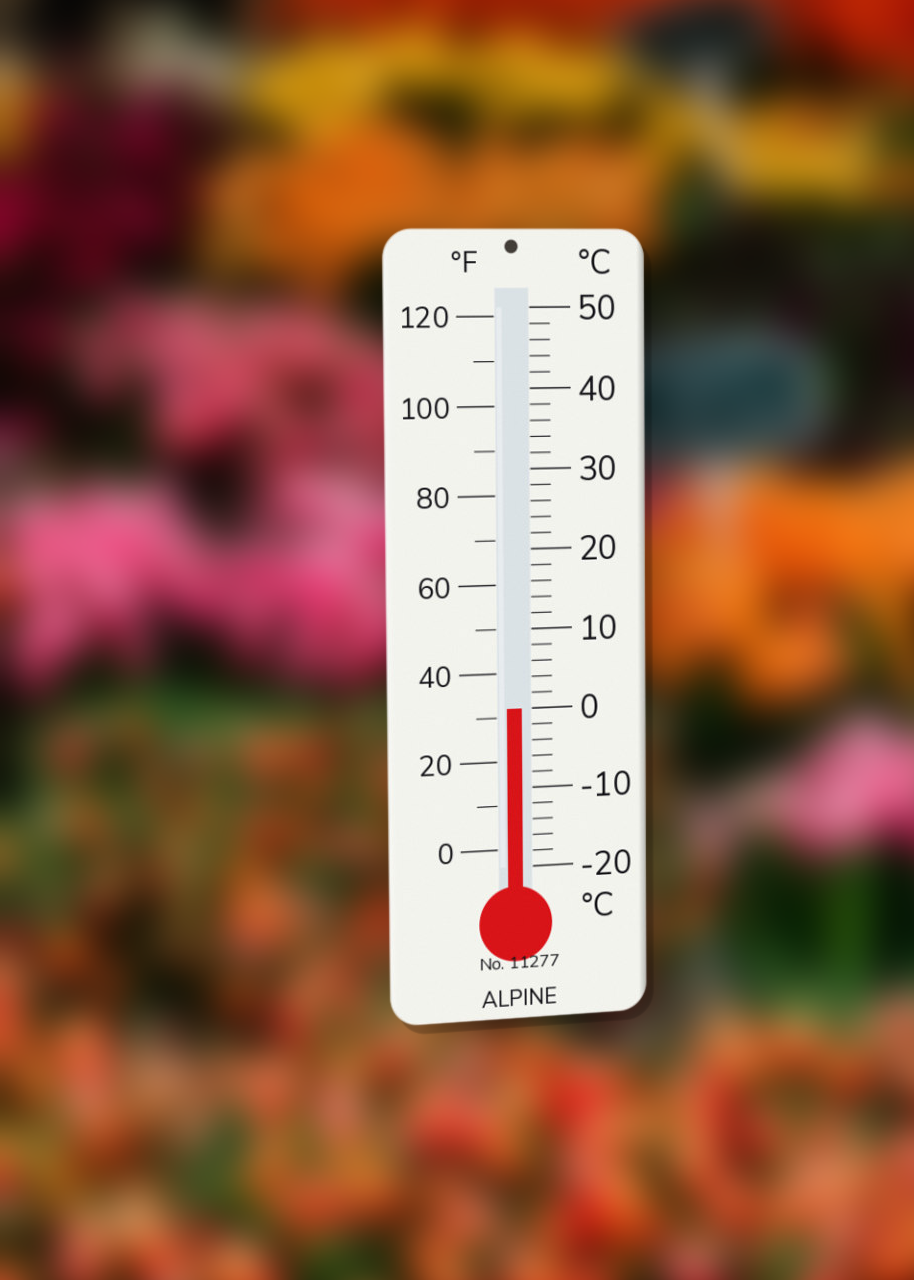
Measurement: 0 °C
